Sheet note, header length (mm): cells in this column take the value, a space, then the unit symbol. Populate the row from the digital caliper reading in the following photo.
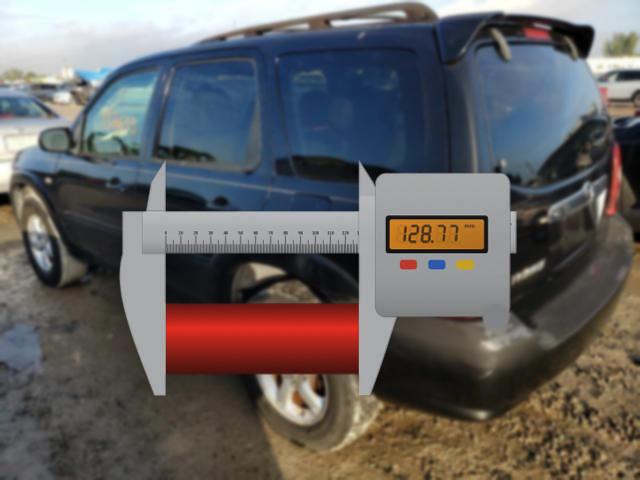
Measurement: 128.77 mm
